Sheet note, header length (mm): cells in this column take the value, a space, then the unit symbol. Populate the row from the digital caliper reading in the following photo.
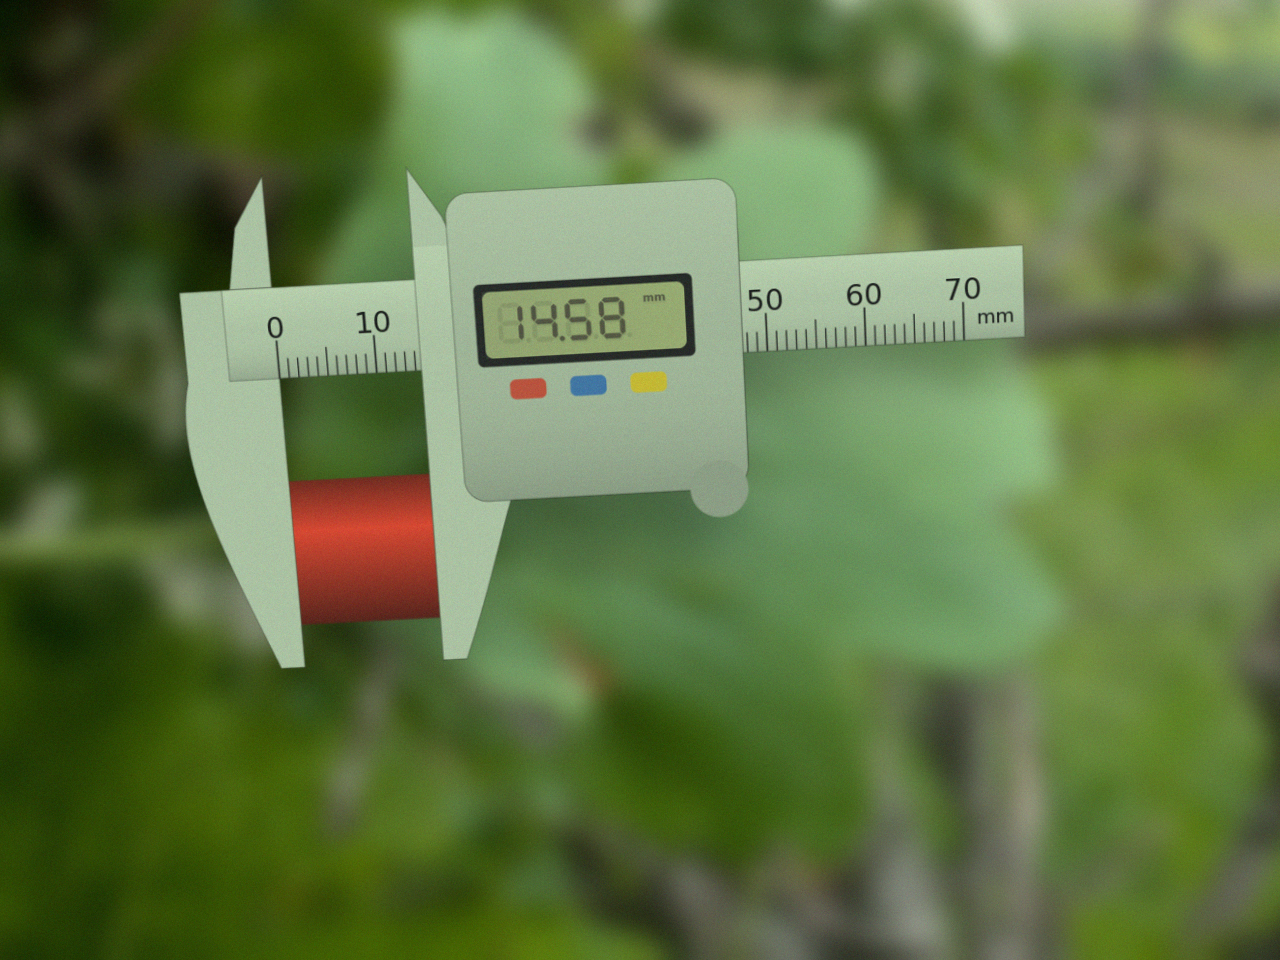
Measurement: 14.58 mm
